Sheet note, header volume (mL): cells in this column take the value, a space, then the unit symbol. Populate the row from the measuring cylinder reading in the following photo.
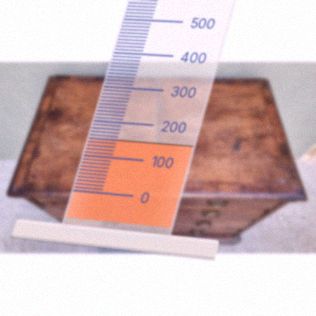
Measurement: 150 mL
